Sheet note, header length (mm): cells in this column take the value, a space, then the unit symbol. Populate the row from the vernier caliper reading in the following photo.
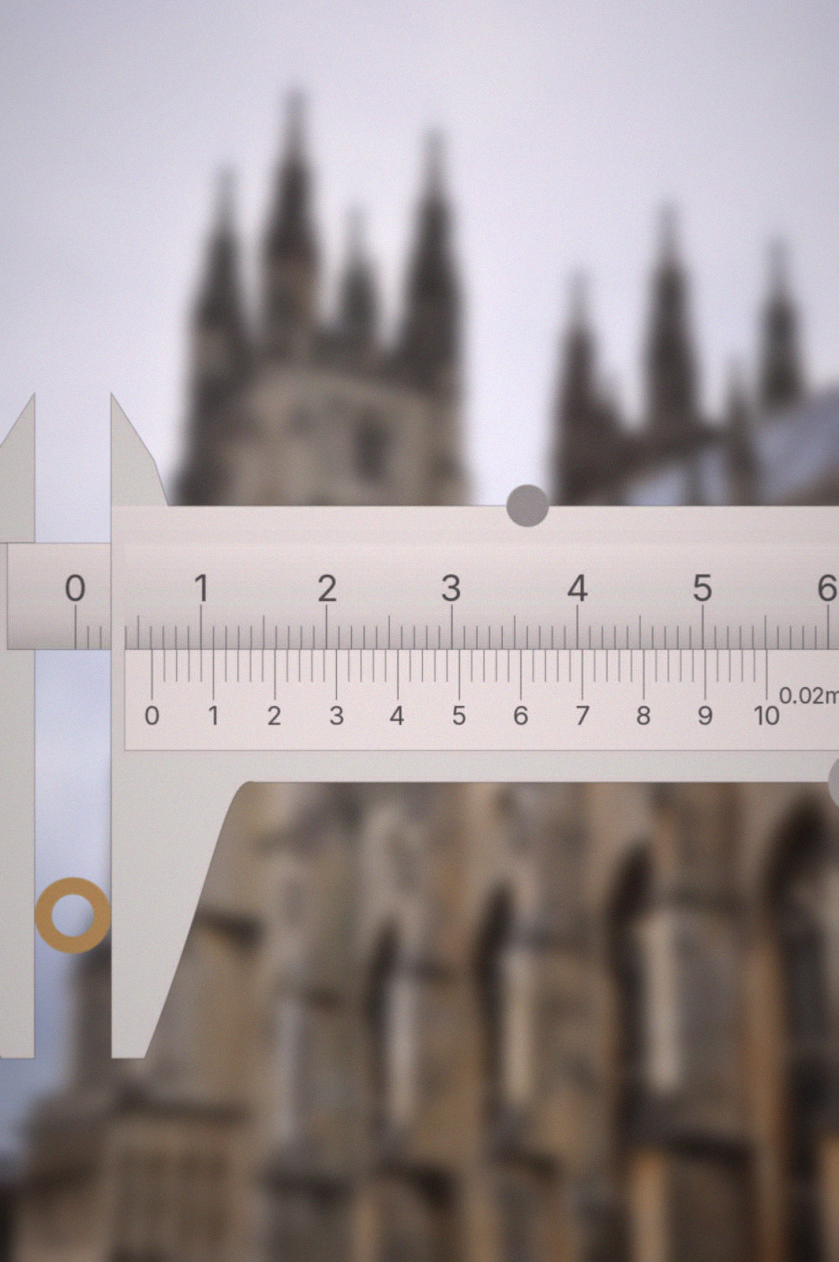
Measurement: 6.1 mm
